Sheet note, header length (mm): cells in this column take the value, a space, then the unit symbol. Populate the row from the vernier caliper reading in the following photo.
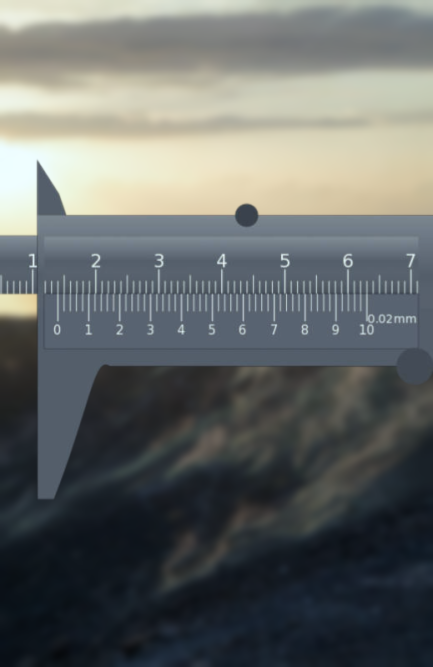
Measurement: 14.0 mm
